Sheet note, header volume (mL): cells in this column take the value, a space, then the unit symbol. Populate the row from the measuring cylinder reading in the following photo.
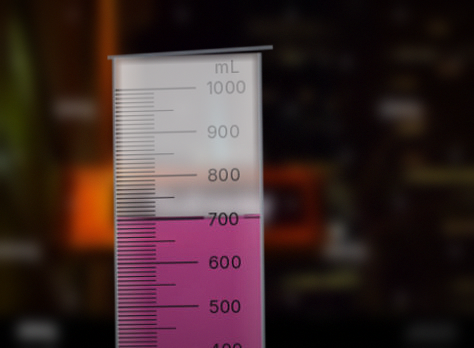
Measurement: 700 mL
